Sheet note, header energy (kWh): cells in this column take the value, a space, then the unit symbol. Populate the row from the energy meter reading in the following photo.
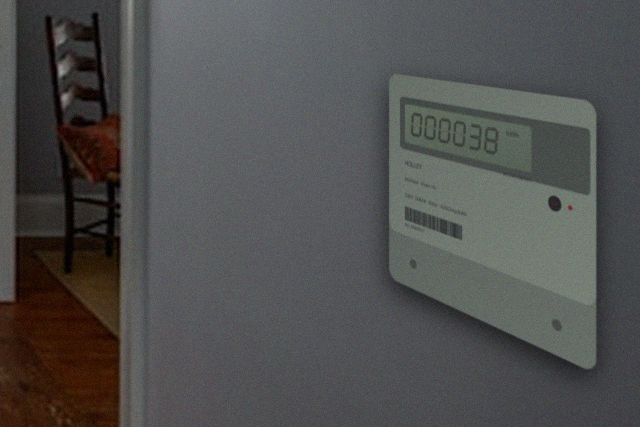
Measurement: 38 kWh
